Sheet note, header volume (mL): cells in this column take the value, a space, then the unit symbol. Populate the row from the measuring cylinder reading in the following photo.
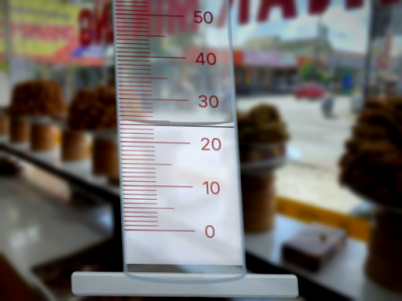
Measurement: 24 mL
